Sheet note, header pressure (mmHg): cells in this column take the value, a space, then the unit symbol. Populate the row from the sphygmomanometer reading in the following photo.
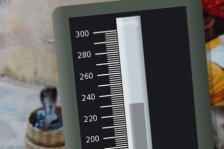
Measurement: 230 mmHg
